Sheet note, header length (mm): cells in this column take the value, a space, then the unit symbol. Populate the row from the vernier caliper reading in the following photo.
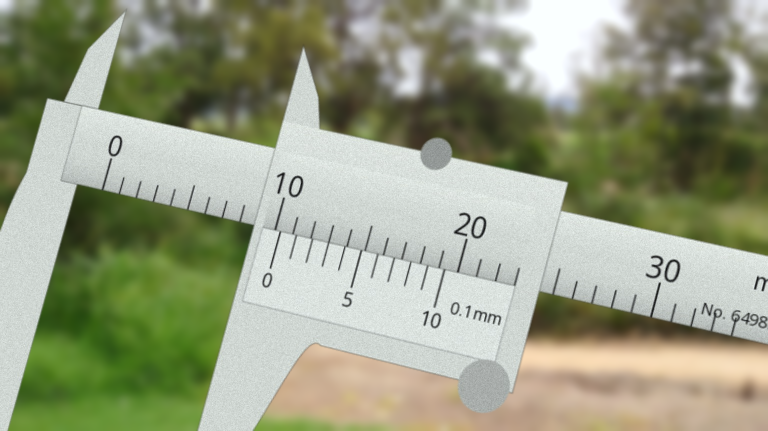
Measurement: 10.3 mm
